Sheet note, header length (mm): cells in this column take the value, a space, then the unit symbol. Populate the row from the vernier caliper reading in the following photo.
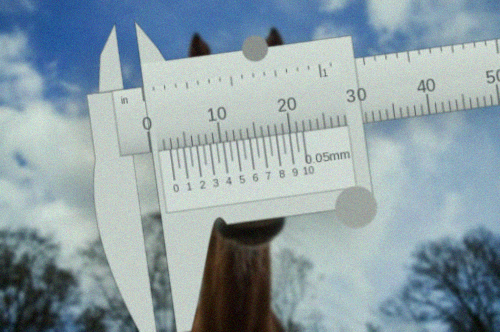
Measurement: 2.8 mm
